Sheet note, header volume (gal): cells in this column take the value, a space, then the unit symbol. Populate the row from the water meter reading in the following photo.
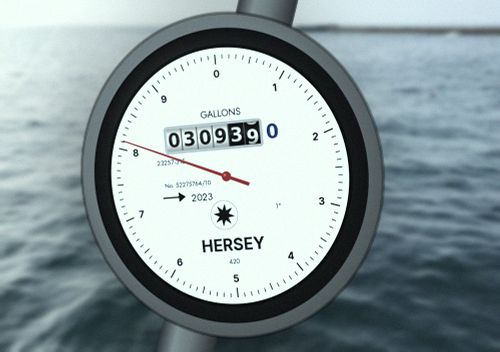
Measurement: 309388.1 gal
